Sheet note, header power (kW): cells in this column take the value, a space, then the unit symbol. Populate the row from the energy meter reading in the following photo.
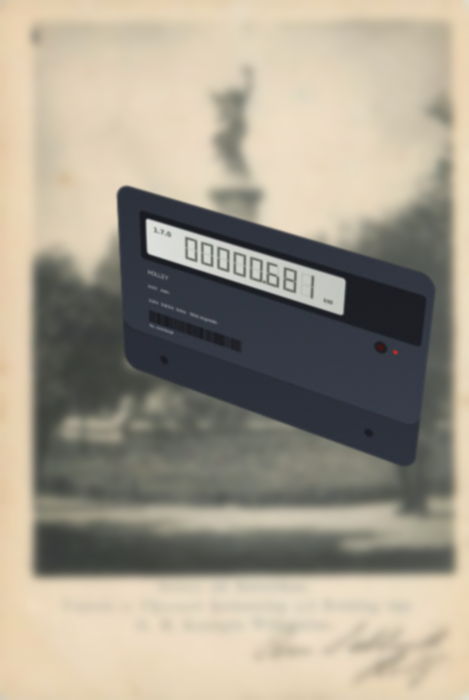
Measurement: 0.681 kW
